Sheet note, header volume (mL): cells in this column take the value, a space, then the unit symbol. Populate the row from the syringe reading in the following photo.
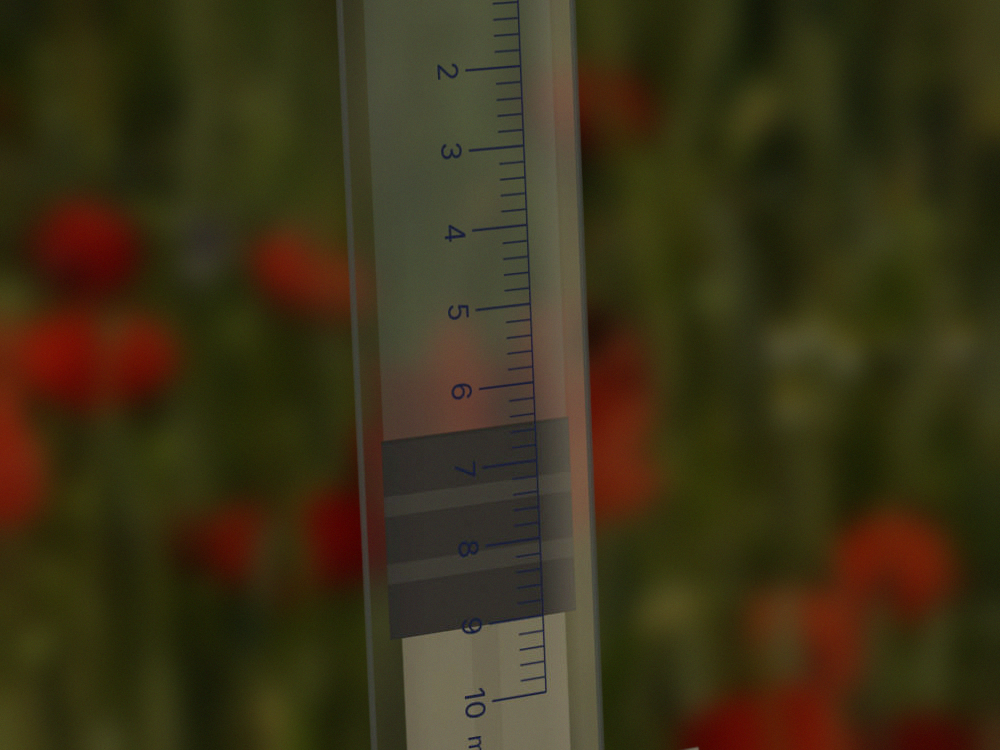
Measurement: 6.5 mL
